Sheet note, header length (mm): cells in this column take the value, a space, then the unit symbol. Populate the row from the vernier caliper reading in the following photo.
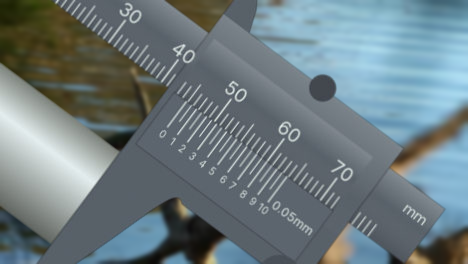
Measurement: 44.8 mm
